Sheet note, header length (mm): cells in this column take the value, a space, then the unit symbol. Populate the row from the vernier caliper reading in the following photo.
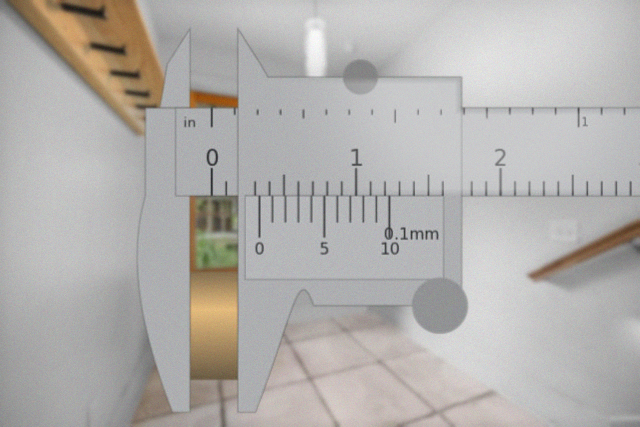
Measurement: 3.3 mm
